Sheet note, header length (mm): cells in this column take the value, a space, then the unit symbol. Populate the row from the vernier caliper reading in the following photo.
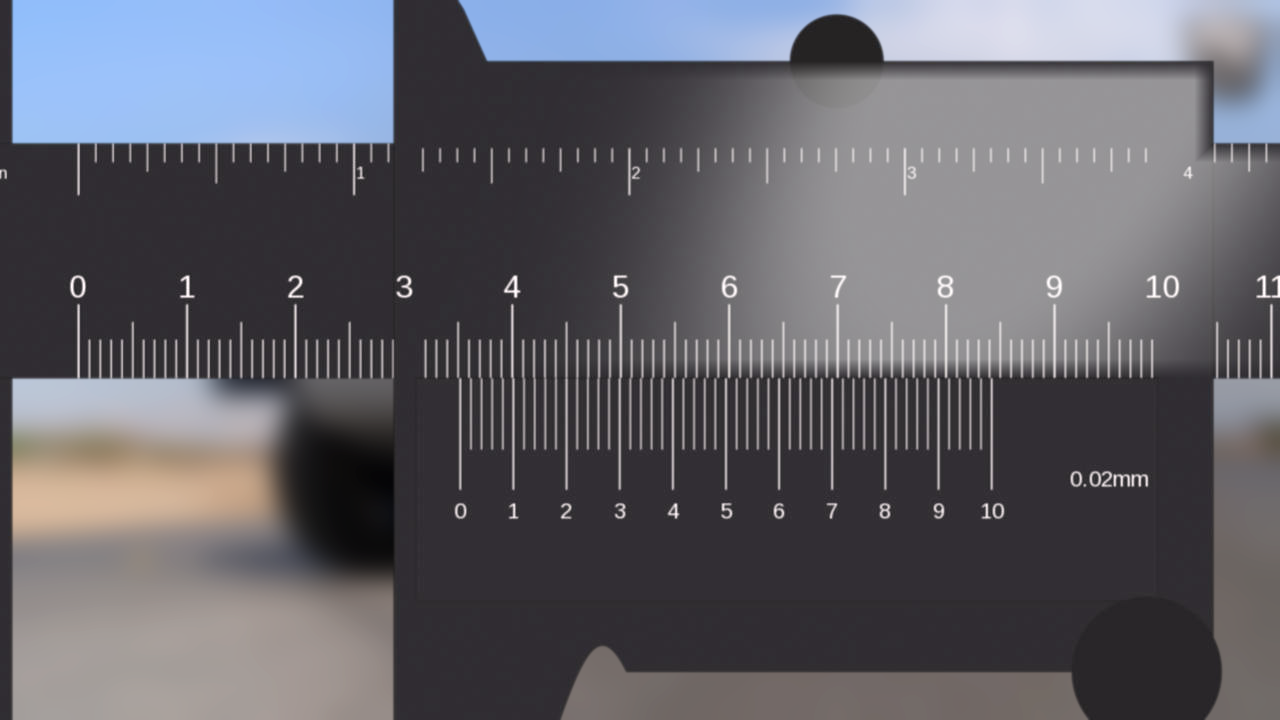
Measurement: 35.2 mm
